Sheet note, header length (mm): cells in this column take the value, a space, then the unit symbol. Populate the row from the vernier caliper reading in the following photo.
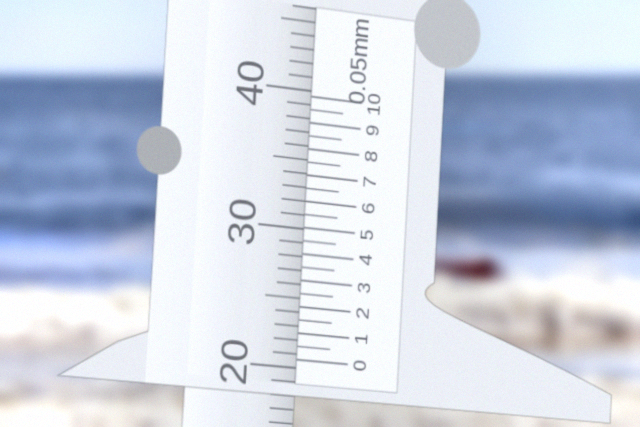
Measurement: 20.6 mm
